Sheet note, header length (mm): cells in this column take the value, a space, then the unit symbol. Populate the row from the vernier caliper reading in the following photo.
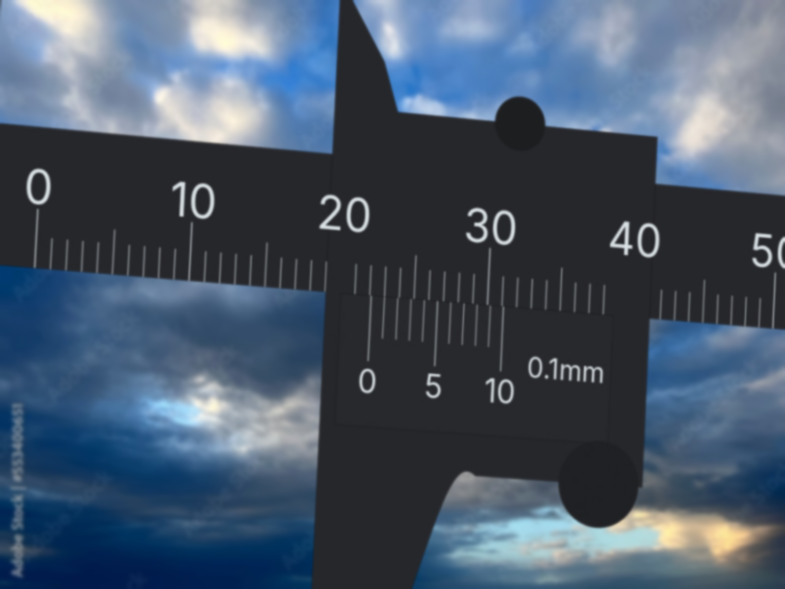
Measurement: 22.1 mm
